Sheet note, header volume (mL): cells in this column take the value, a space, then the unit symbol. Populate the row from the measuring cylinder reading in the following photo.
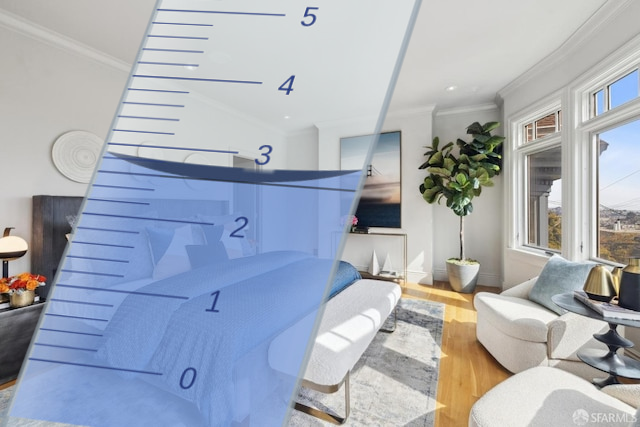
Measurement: 2.6 mL
